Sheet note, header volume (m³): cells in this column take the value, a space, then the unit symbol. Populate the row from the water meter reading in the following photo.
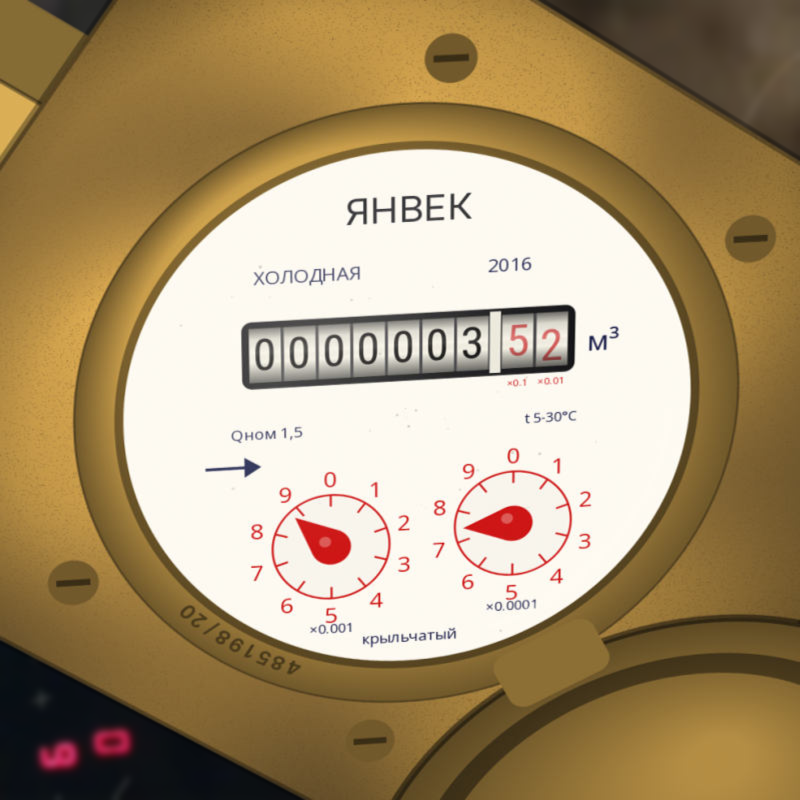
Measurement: 3.5187 m³
